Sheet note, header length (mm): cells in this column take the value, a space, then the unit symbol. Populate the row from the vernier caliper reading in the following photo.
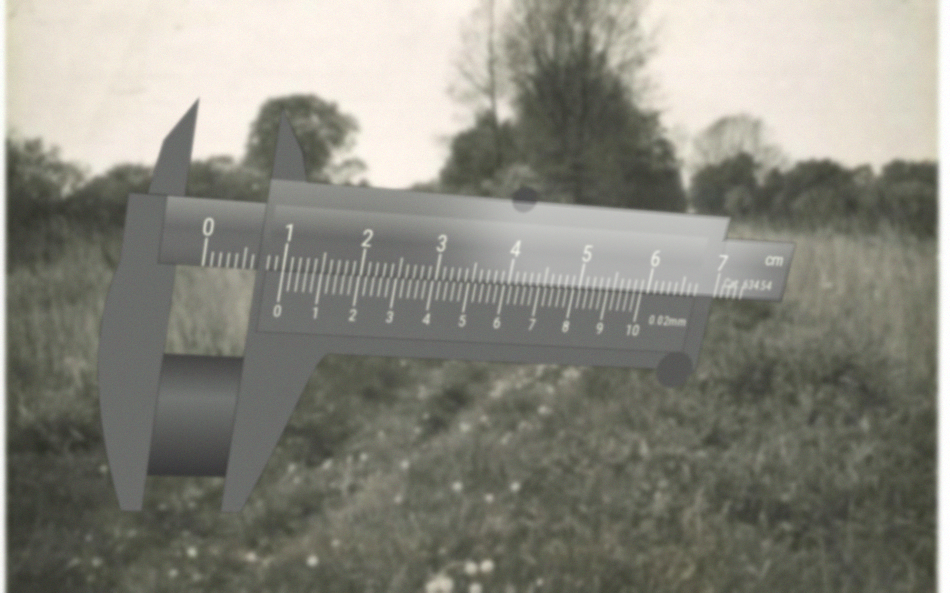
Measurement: 10.0 mm
